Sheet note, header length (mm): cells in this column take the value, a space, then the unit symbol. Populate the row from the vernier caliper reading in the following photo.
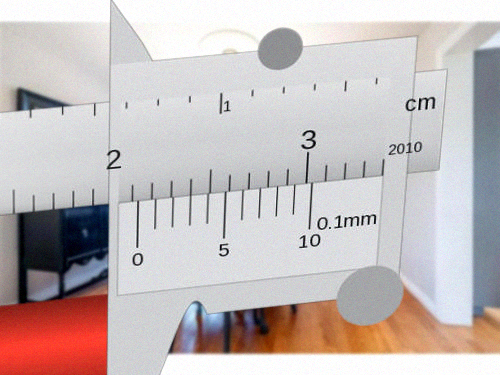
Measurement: 21.3 mm
